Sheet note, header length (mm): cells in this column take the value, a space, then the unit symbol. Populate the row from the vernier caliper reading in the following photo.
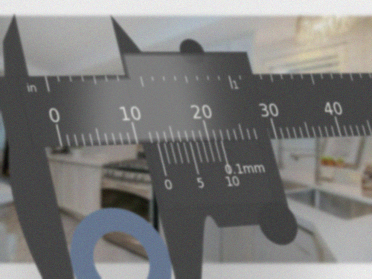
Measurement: 12.8 mm
